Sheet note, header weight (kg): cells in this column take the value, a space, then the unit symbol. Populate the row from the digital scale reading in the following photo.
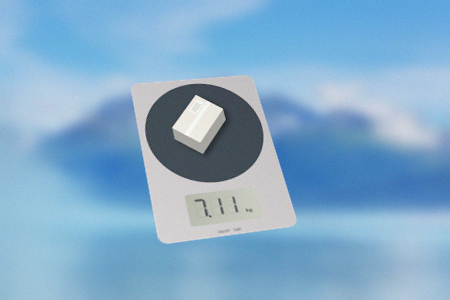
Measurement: 7.11 kg
